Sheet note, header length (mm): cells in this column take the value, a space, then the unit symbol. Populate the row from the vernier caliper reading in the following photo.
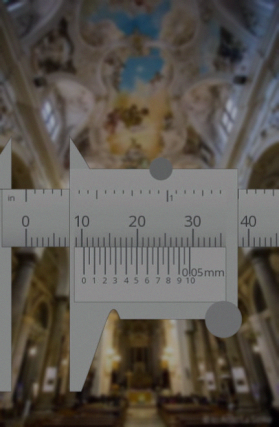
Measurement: 10.4 mm
